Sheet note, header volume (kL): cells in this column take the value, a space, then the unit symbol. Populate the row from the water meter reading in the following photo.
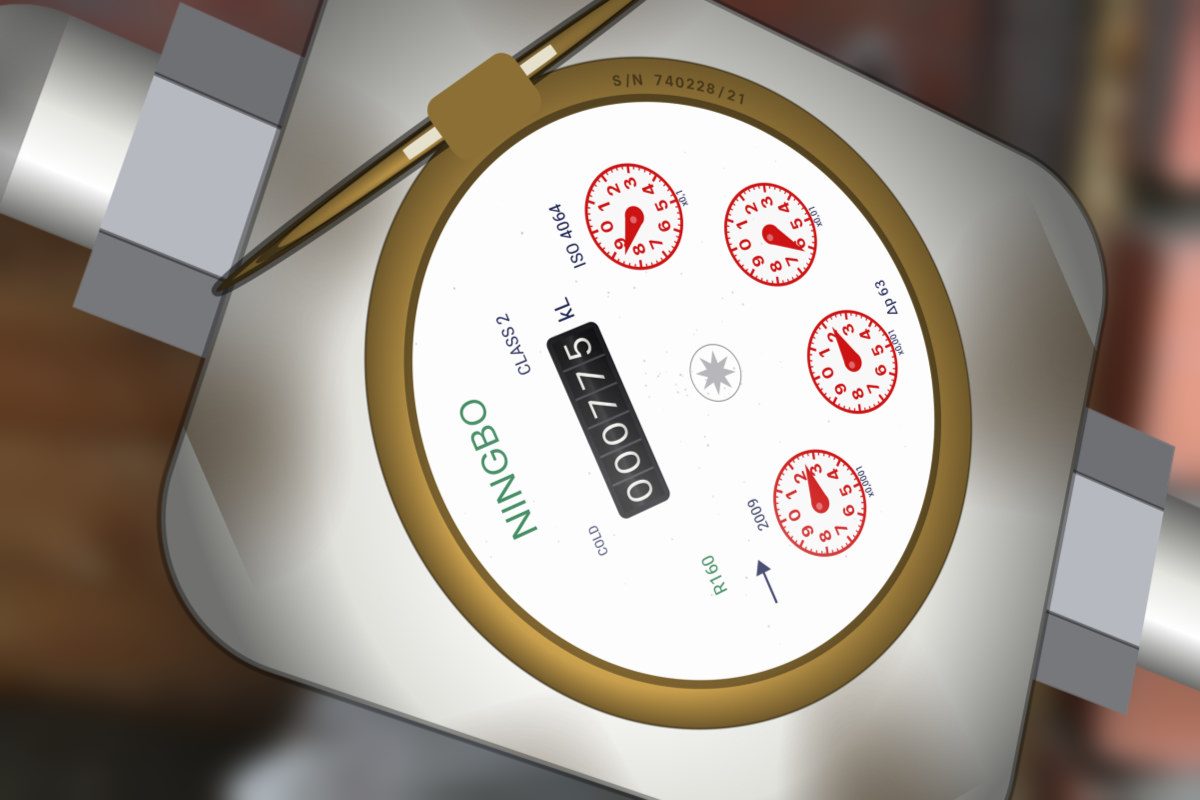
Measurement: 775.8622 kL
